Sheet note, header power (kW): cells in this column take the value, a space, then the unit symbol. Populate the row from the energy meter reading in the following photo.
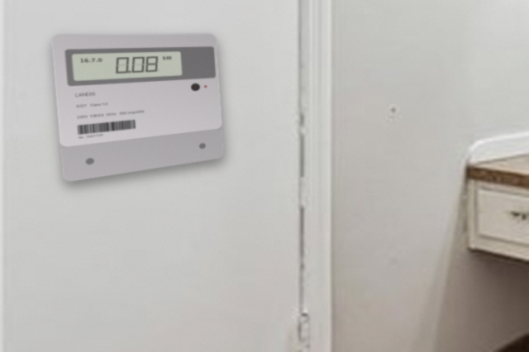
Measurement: 0.08 kW
